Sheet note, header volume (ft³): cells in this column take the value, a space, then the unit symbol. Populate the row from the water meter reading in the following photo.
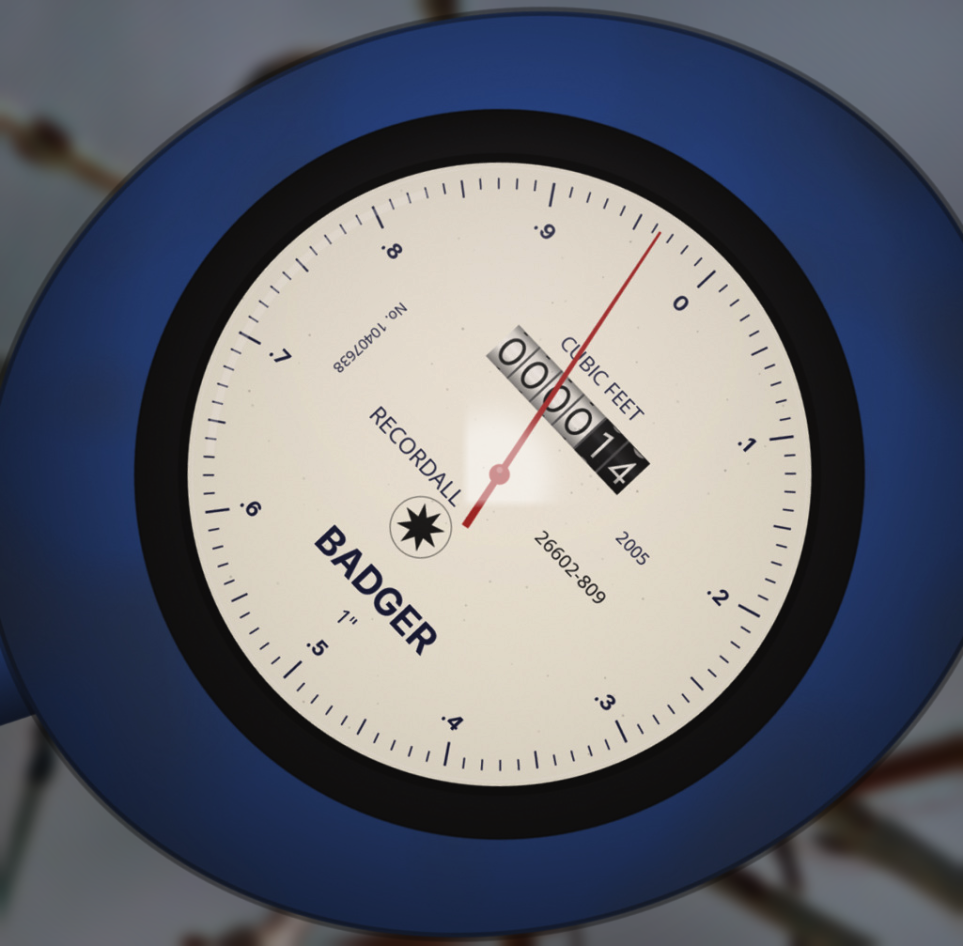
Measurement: 13.96 ft³
